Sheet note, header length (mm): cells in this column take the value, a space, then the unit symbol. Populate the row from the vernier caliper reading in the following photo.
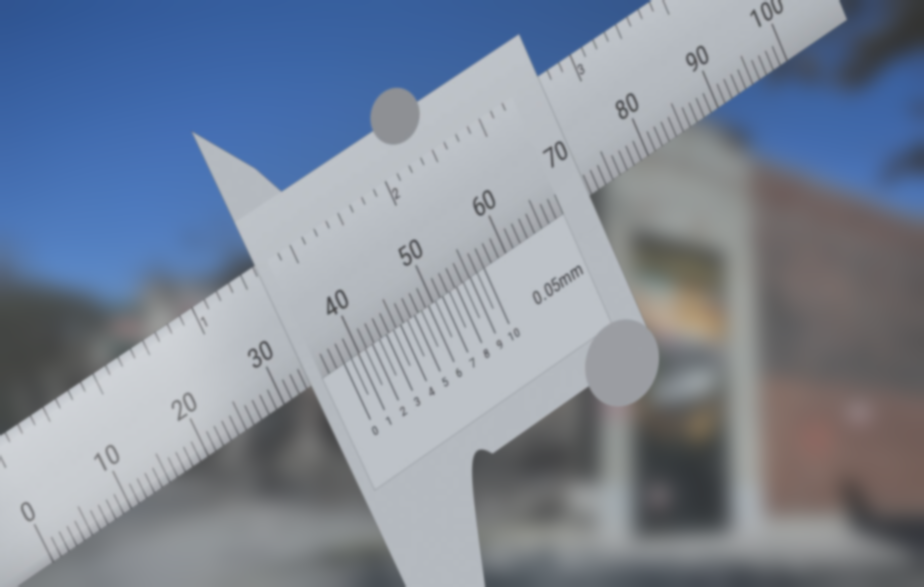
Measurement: 38.0 mm
